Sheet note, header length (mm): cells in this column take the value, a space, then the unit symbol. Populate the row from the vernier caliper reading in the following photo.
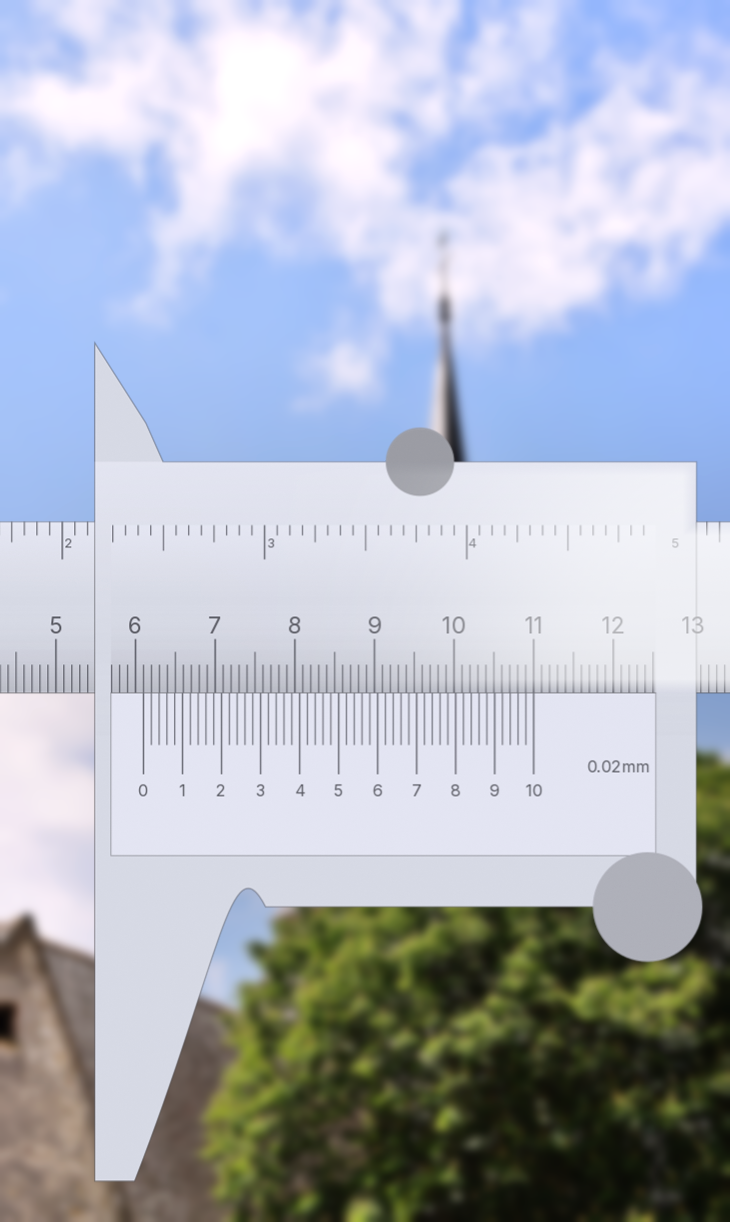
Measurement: 61.0 mm
